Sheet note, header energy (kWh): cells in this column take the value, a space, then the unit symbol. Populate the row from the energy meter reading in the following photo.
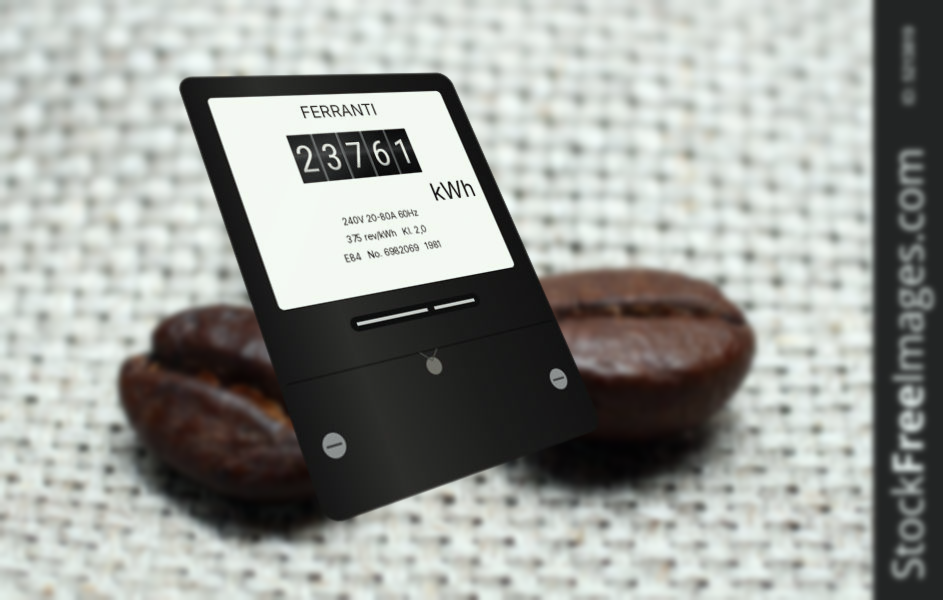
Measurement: 23761 kWh
